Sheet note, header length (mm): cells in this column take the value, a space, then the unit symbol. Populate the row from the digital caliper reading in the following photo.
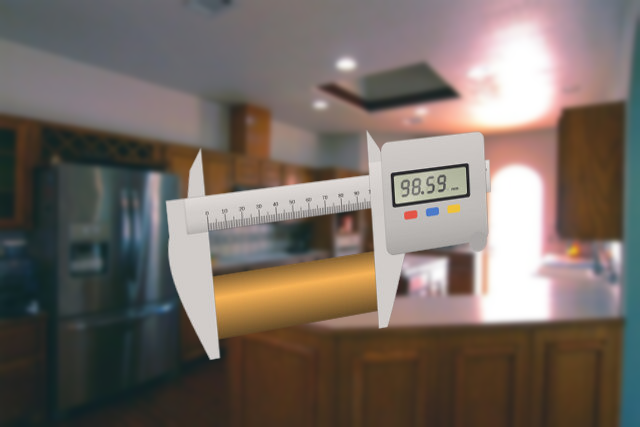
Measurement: 98.59 mm
